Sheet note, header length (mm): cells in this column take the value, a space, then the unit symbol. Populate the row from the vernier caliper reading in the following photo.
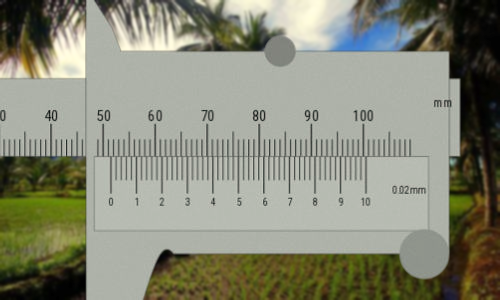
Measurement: 51.5 mm
